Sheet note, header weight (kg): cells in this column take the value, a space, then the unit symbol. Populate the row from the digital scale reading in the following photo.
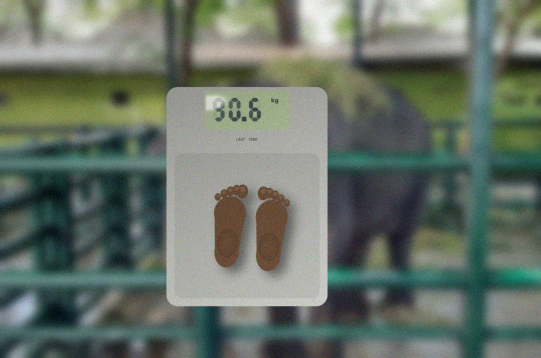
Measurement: 90.6 kg
